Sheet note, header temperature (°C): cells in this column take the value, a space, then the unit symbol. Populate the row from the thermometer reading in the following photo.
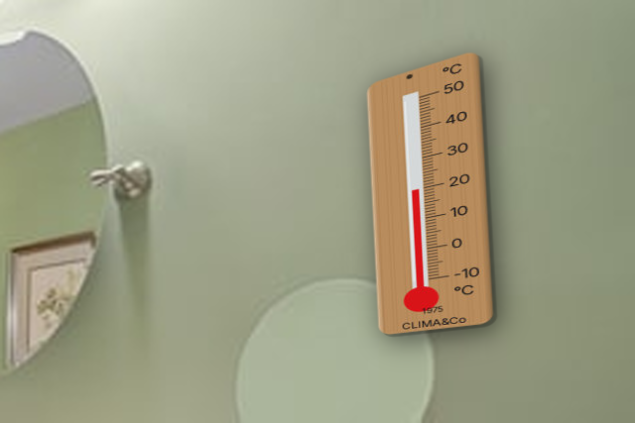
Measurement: 20 °C
